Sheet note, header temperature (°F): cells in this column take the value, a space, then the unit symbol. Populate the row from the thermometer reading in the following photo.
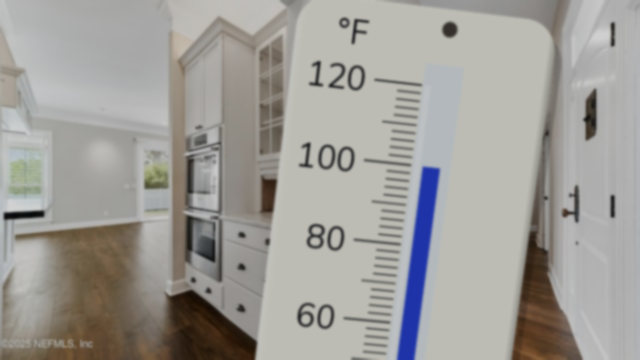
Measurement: 100 °F
